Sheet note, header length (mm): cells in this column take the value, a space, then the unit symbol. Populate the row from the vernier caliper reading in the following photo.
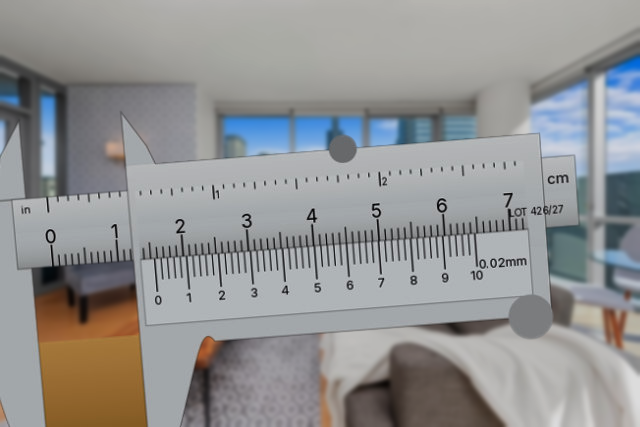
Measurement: 15.6 mm
